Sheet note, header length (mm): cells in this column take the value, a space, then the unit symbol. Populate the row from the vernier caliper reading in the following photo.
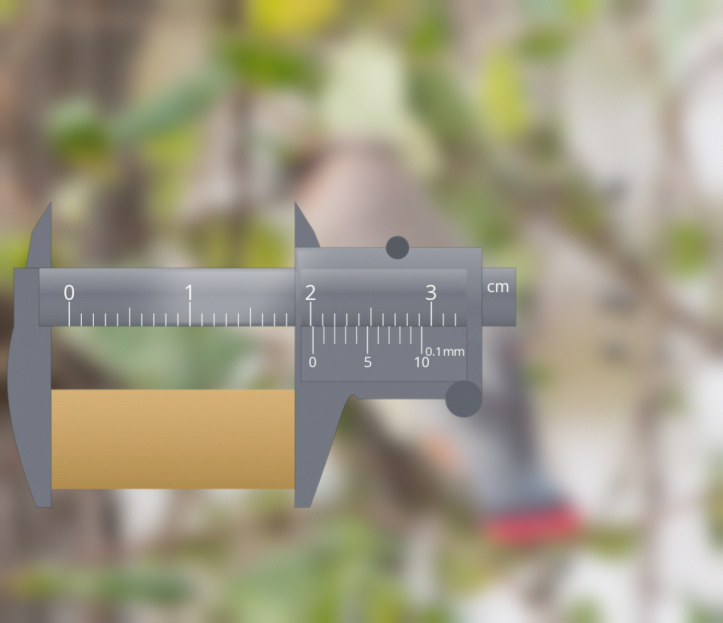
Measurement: 20.2 mm
